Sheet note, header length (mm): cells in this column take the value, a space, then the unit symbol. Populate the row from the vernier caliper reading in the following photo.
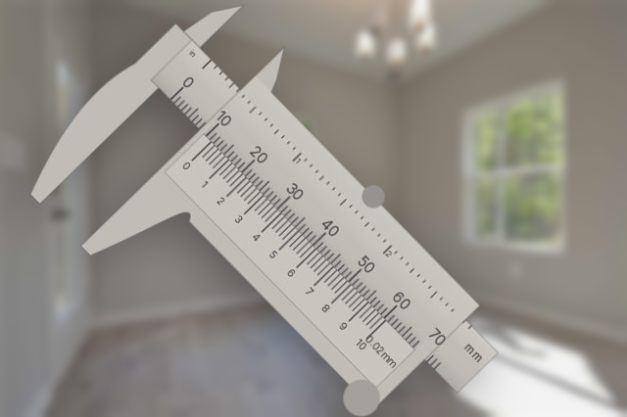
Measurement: 11.5 mm
